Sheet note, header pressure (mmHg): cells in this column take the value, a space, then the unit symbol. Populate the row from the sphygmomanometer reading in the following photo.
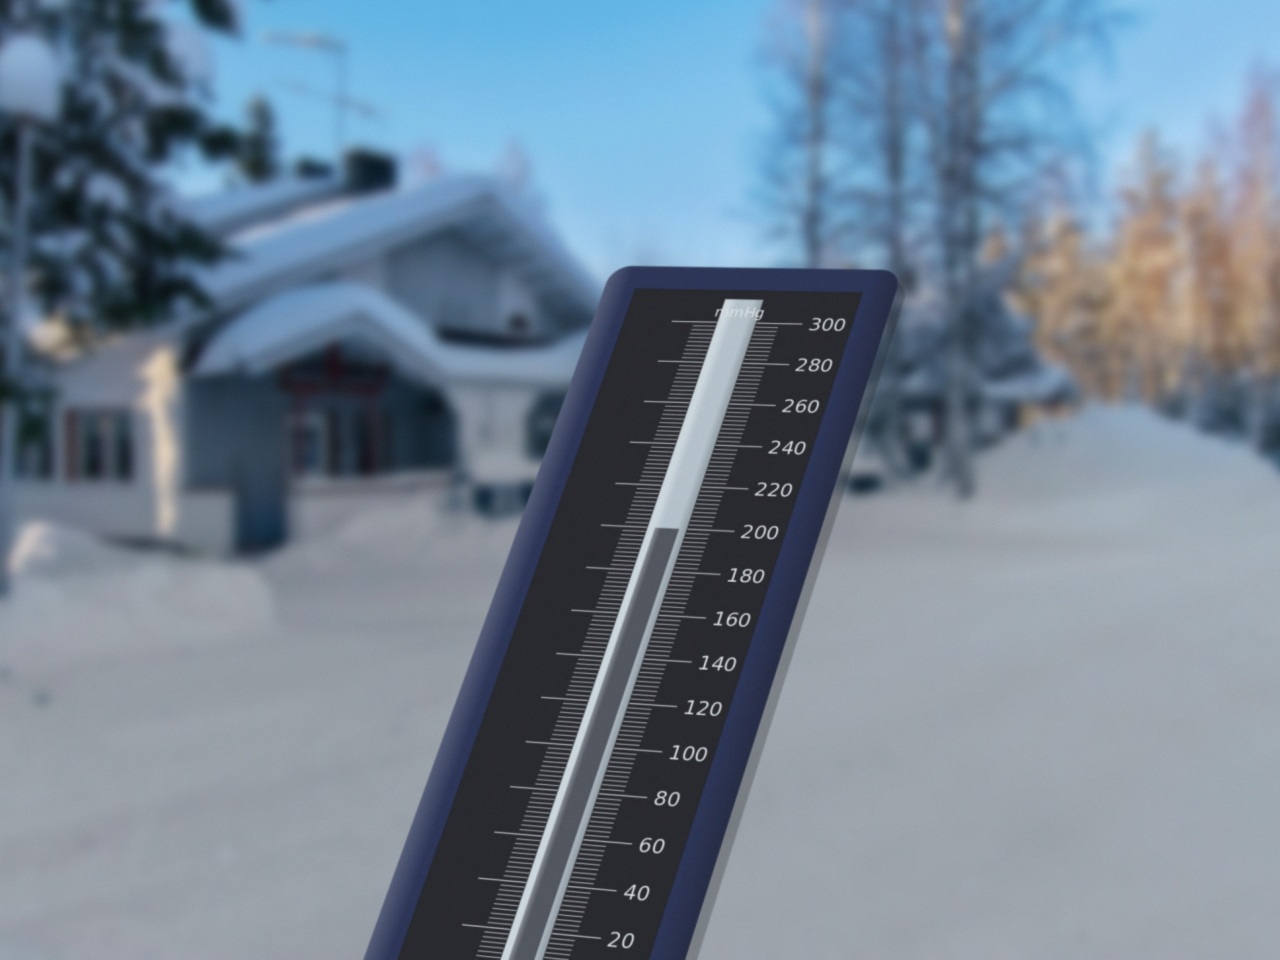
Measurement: 200 mmHg
